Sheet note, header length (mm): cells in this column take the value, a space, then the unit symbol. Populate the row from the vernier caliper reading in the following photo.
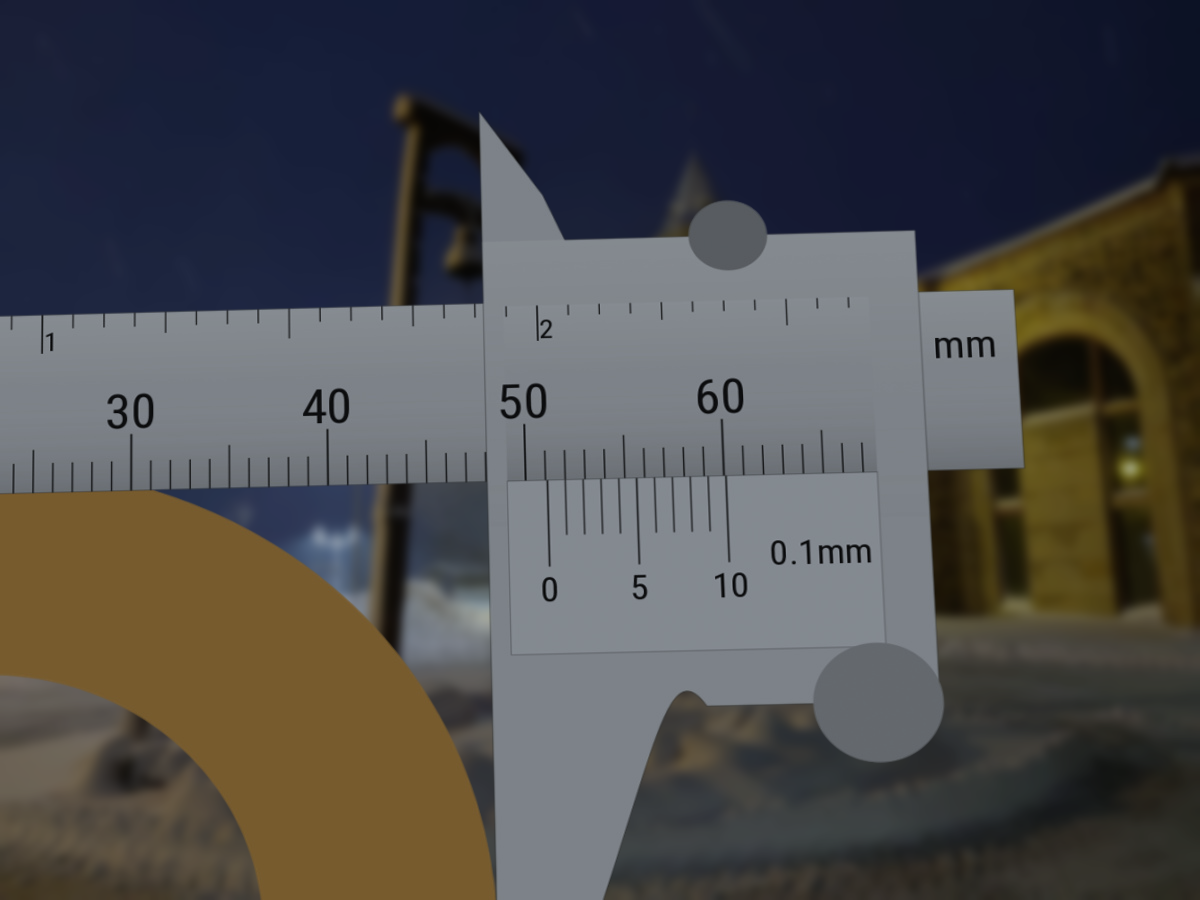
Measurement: 51.1 mm
